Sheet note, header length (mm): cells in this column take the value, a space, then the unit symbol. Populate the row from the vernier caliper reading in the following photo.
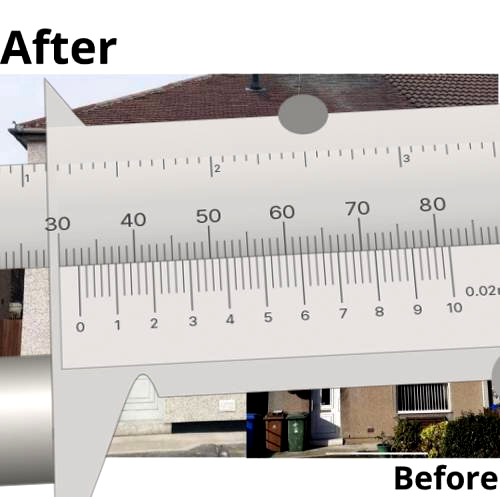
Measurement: 32.6 mm
